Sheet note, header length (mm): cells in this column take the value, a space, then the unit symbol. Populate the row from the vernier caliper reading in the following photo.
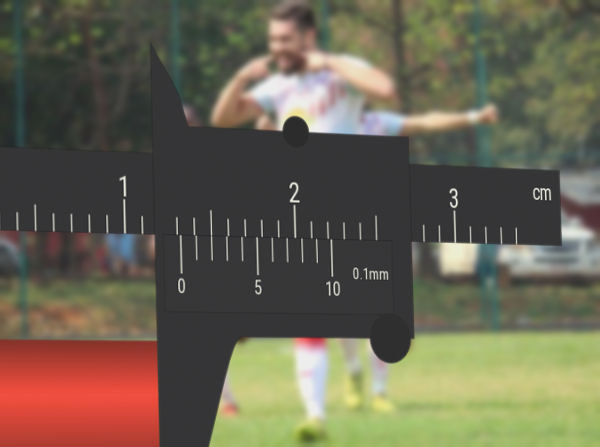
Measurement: 13.2 mm
